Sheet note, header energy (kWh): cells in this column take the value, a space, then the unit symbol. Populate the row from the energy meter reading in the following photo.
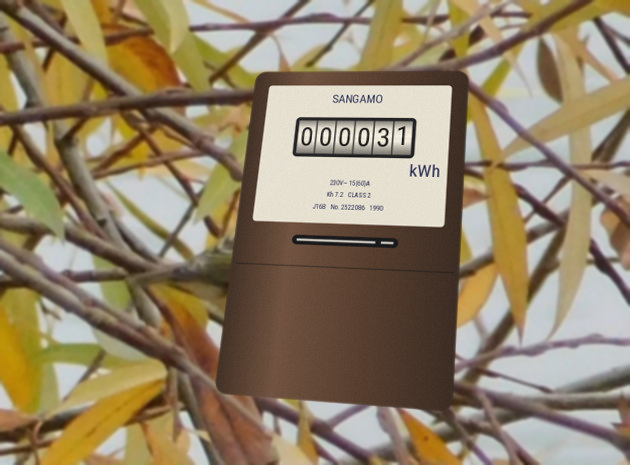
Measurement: 31 kWh
